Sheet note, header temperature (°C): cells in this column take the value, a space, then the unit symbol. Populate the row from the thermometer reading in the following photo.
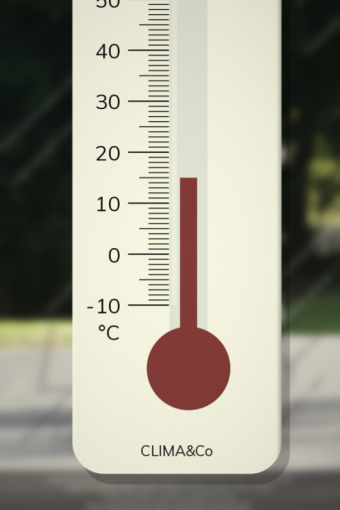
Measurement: 15 °C
